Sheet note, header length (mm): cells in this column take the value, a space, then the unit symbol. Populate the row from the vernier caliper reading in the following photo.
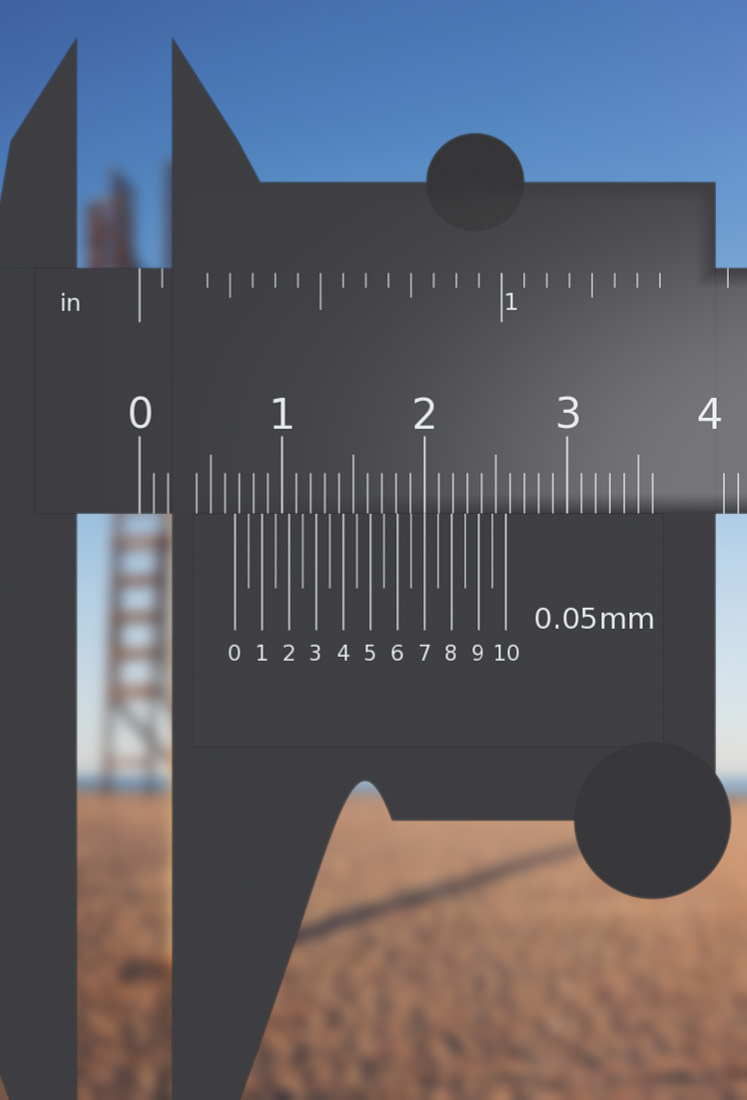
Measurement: 6.7 mm
